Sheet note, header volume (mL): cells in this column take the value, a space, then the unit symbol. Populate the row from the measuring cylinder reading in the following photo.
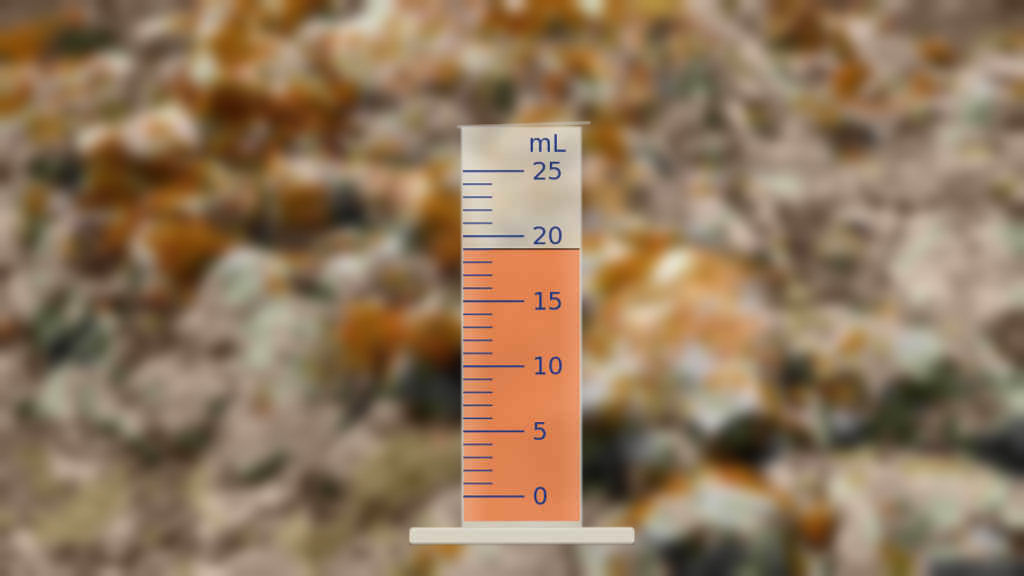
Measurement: 19 mL
